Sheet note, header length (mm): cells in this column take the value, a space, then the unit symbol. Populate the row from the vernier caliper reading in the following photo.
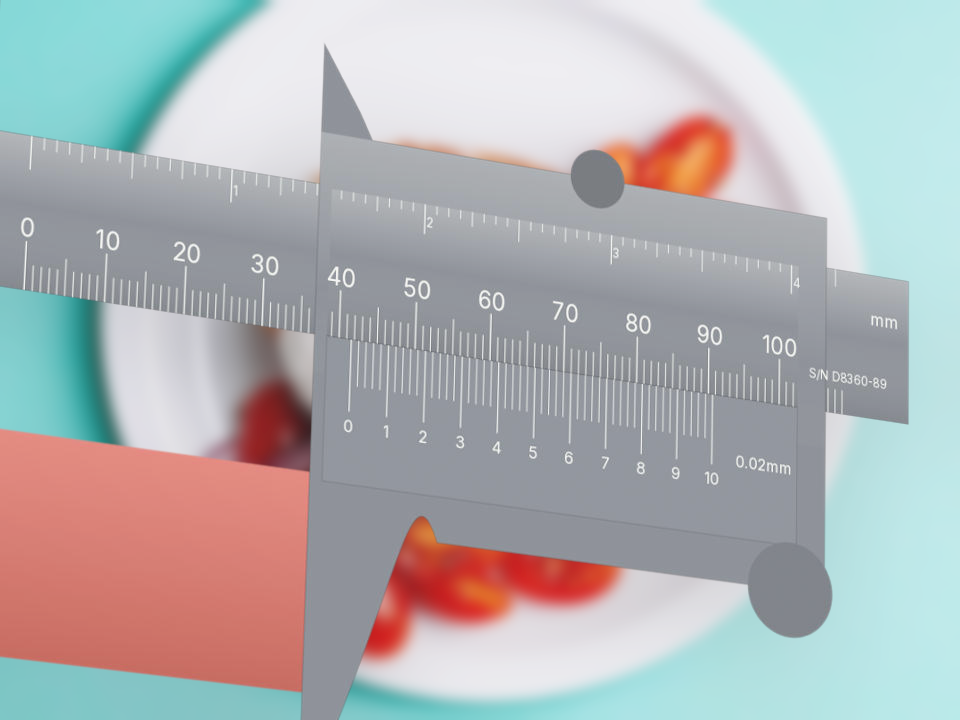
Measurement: 41.6 mm
